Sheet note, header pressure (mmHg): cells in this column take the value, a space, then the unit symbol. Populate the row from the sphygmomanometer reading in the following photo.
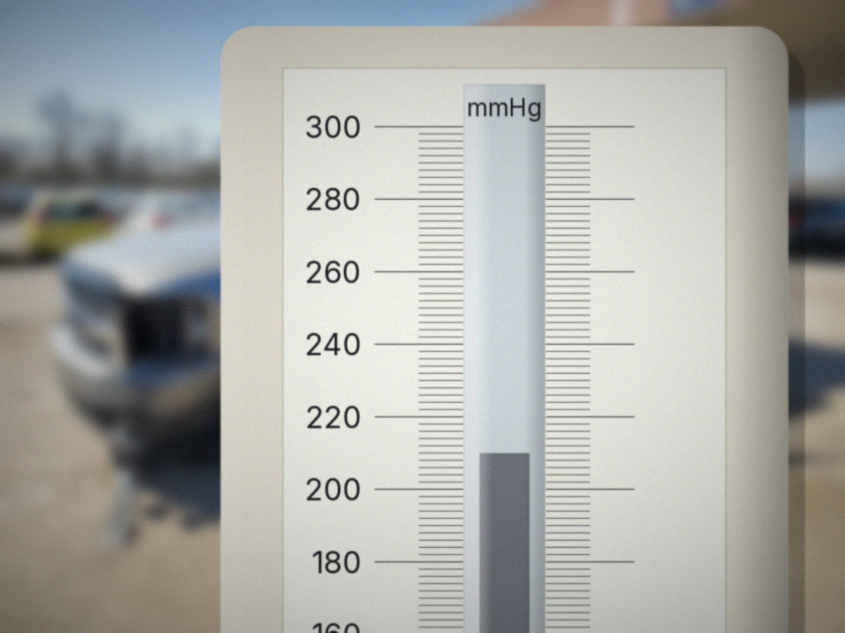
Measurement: 210 mmHg
